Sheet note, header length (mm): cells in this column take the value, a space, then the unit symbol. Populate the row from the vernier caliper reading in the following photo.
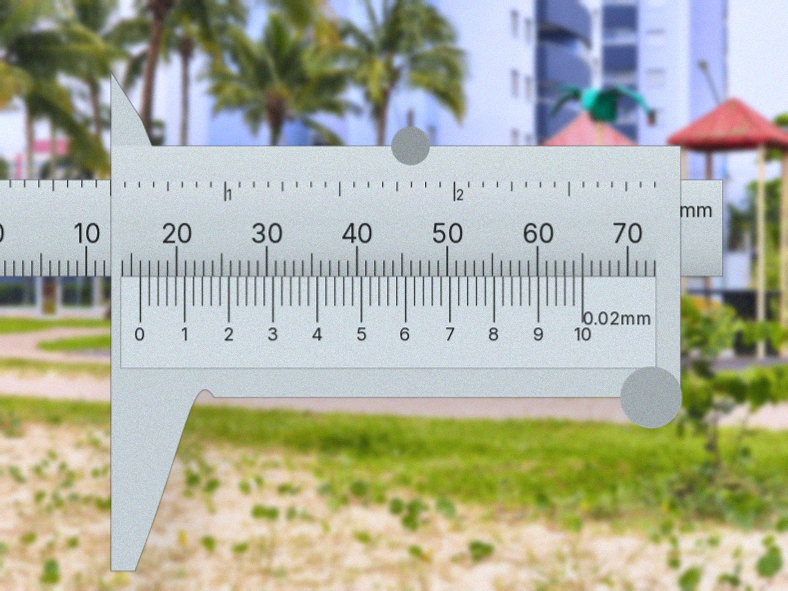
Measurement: 16.0 mm
